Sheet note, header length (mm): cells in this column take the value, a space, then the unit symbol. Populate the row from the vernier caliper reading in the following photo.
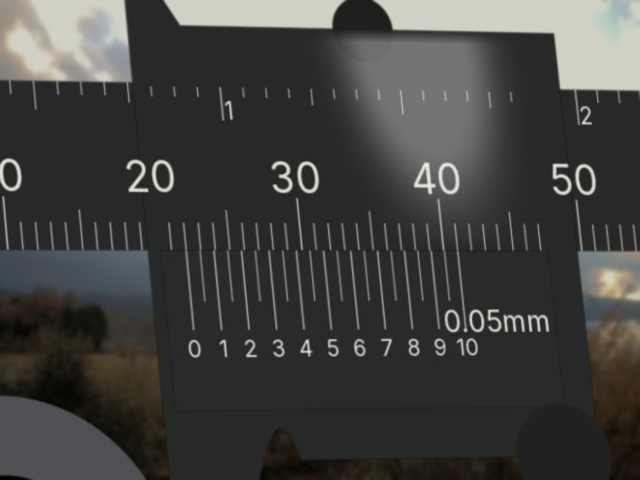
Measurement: 22.0 mm
